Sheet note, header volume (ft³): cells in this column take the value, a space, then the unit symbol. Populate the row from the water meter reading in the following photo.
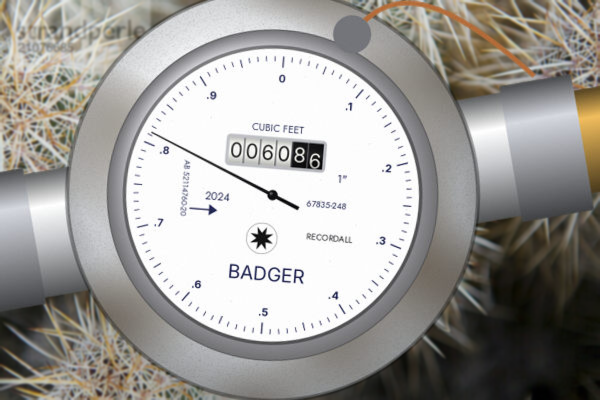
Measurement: 6085.81 ft³
